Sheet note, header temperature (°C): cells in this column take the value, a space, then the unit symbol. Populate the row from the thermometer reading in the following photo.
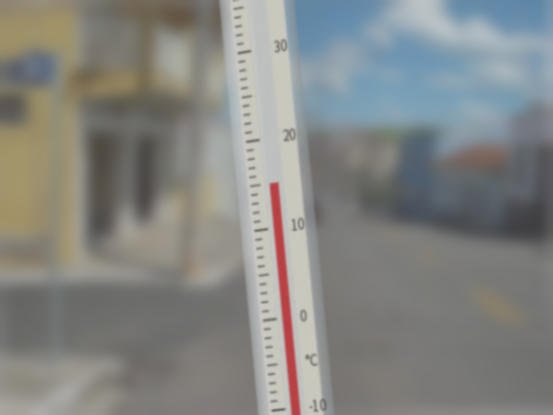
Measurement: 15 °C
